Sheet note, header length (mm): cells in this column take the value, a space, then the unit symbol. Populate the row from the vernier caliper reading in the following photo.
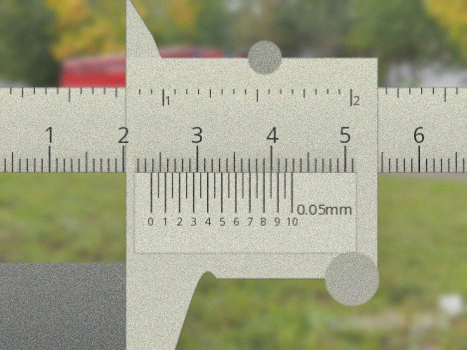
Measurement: 23.8 mm
